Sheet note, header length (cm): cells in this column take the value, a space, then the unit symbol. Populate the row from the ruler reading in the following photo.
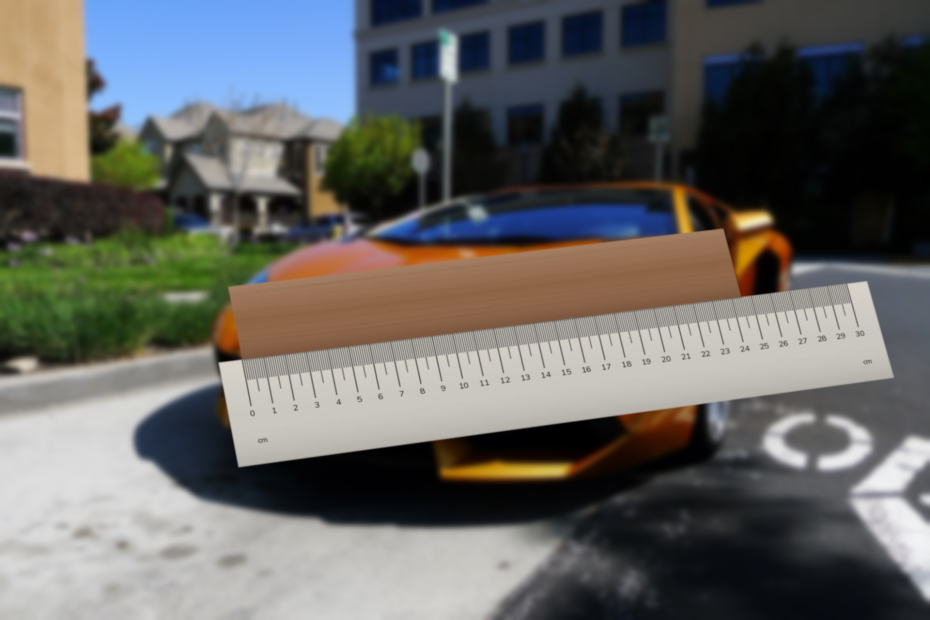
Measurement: 24.5 cm
